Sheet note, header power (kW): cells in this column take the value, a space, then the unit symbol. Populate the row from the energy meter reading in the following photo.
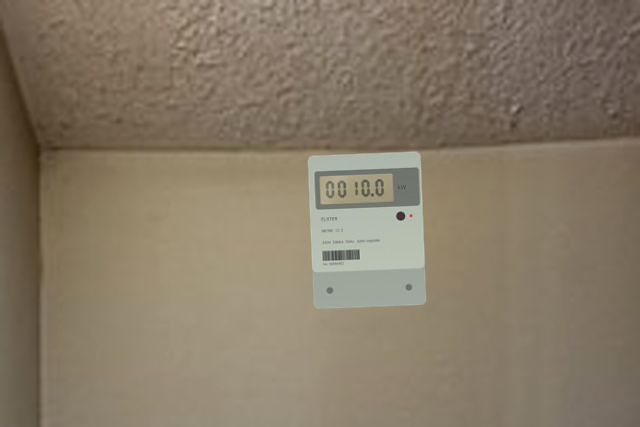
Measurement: 10.0 kW
